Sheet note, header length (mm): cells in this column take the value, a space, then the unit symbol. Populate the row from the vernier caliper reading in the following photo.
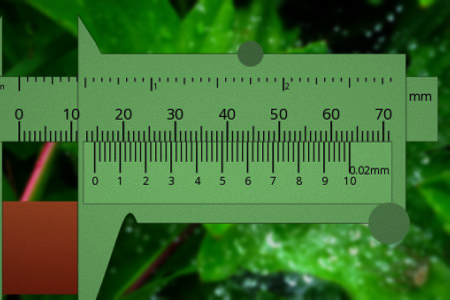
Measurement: 14.5 mm
